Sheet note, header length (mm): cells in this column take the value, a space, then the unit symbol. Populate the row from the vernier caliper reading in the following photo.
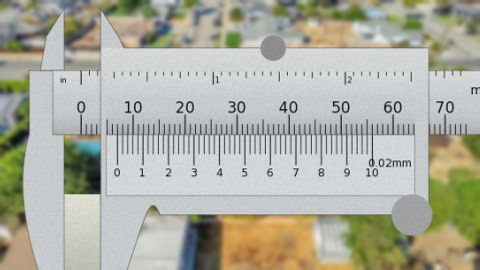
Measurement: 7.0 mm
